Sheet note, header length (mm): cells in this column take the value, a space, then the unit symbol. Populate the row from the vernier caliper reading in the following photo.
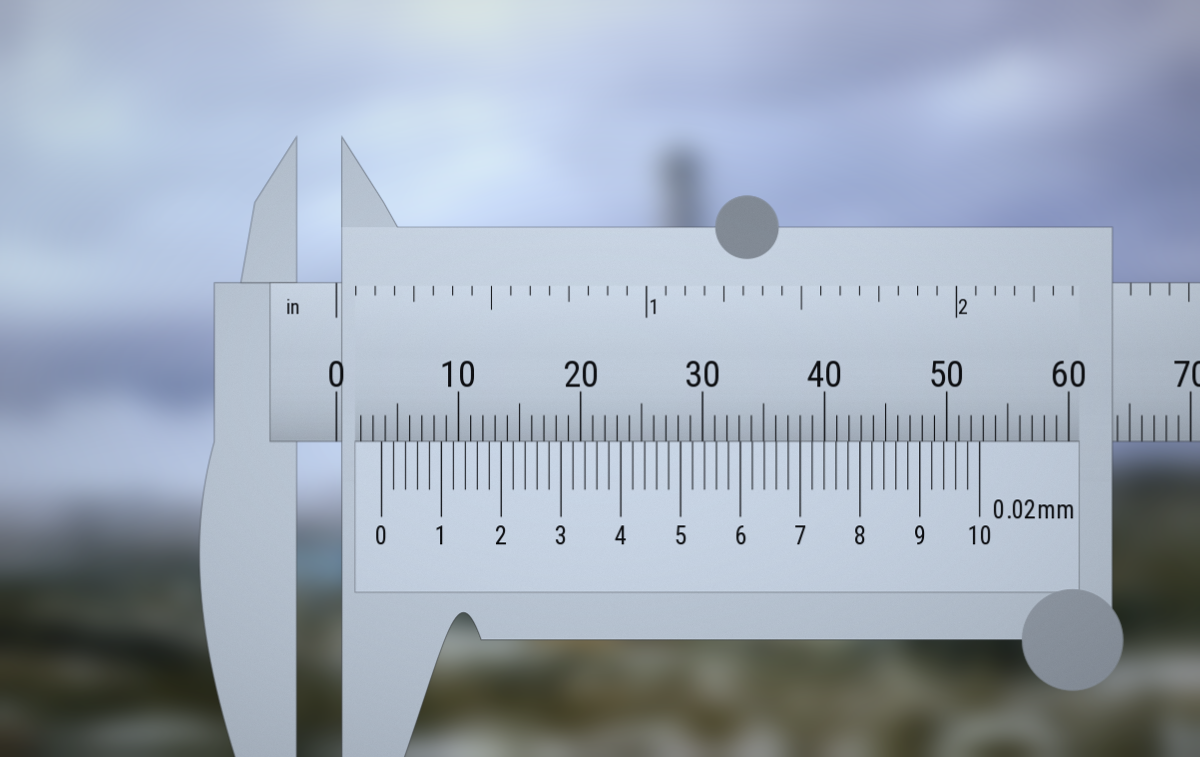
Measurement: 3.7 mm
